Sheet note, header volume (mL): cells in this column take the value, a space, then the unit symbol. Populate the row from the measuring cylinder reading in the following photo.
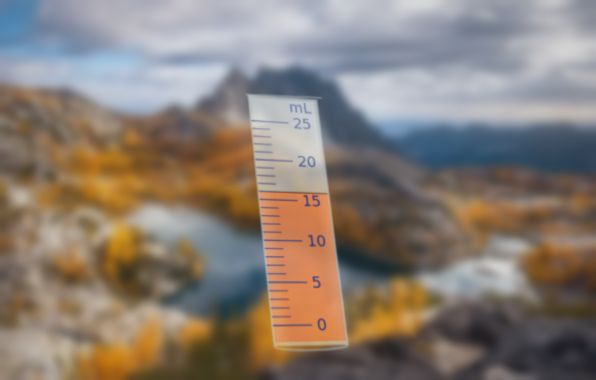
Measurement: 16 mL
